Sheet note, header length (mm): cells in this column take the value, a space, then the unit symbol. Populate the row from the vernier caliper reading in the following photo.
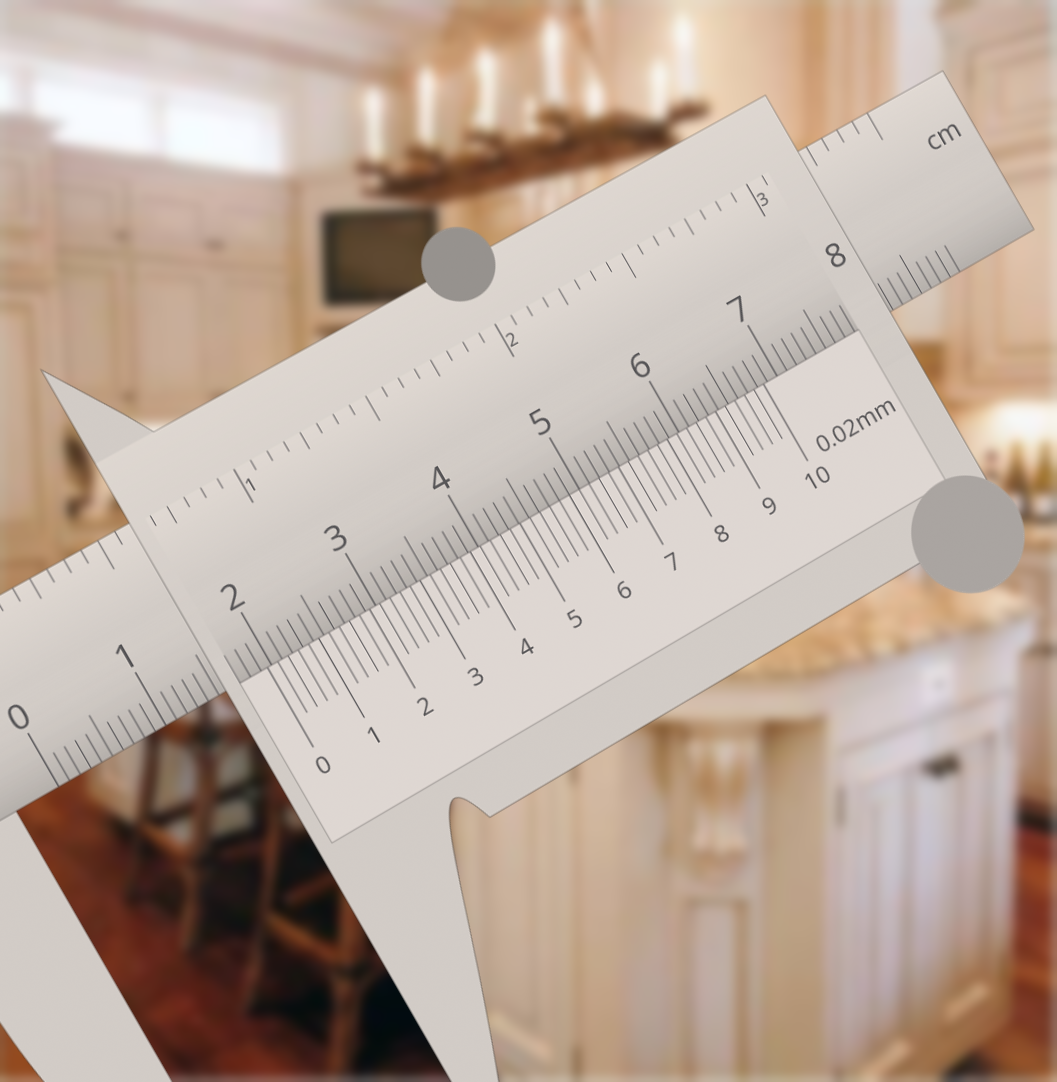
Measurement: 19.6 mm
